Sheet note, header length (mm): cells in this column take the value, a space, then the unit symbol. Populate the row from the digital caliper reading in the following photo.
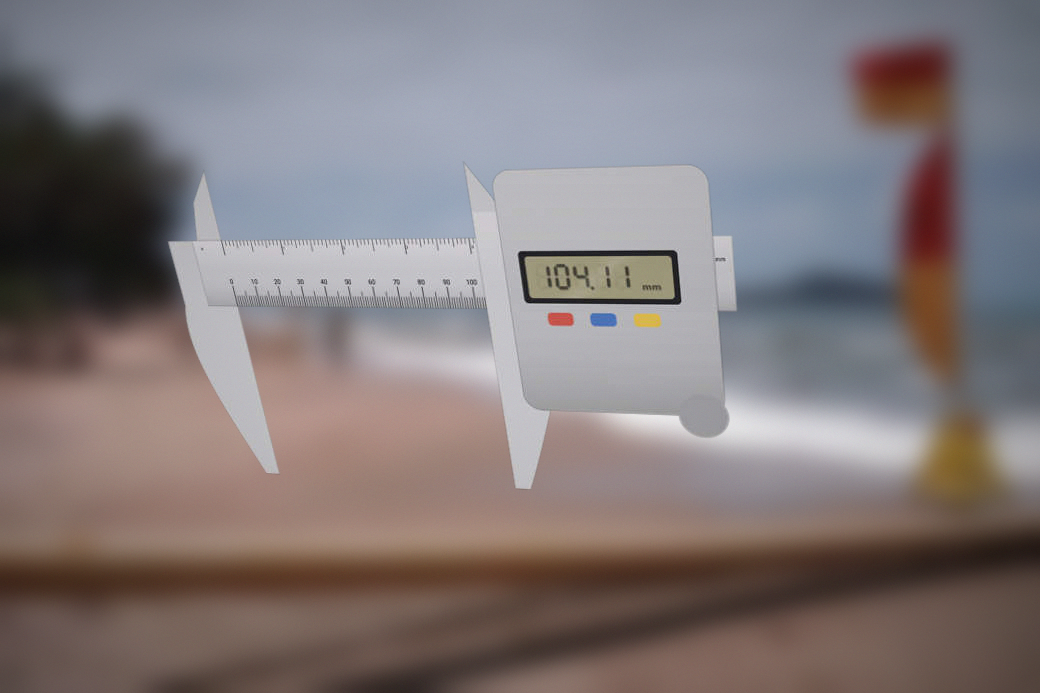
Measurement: 104.11 mm
